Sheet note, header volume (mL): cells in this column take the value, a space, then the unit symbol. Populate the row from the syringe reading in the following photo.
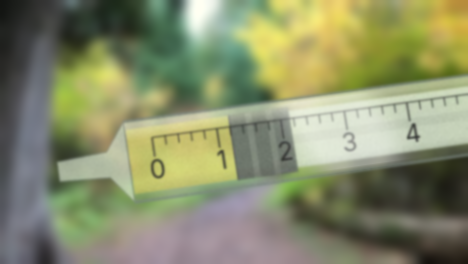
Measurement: 1.2 mL
